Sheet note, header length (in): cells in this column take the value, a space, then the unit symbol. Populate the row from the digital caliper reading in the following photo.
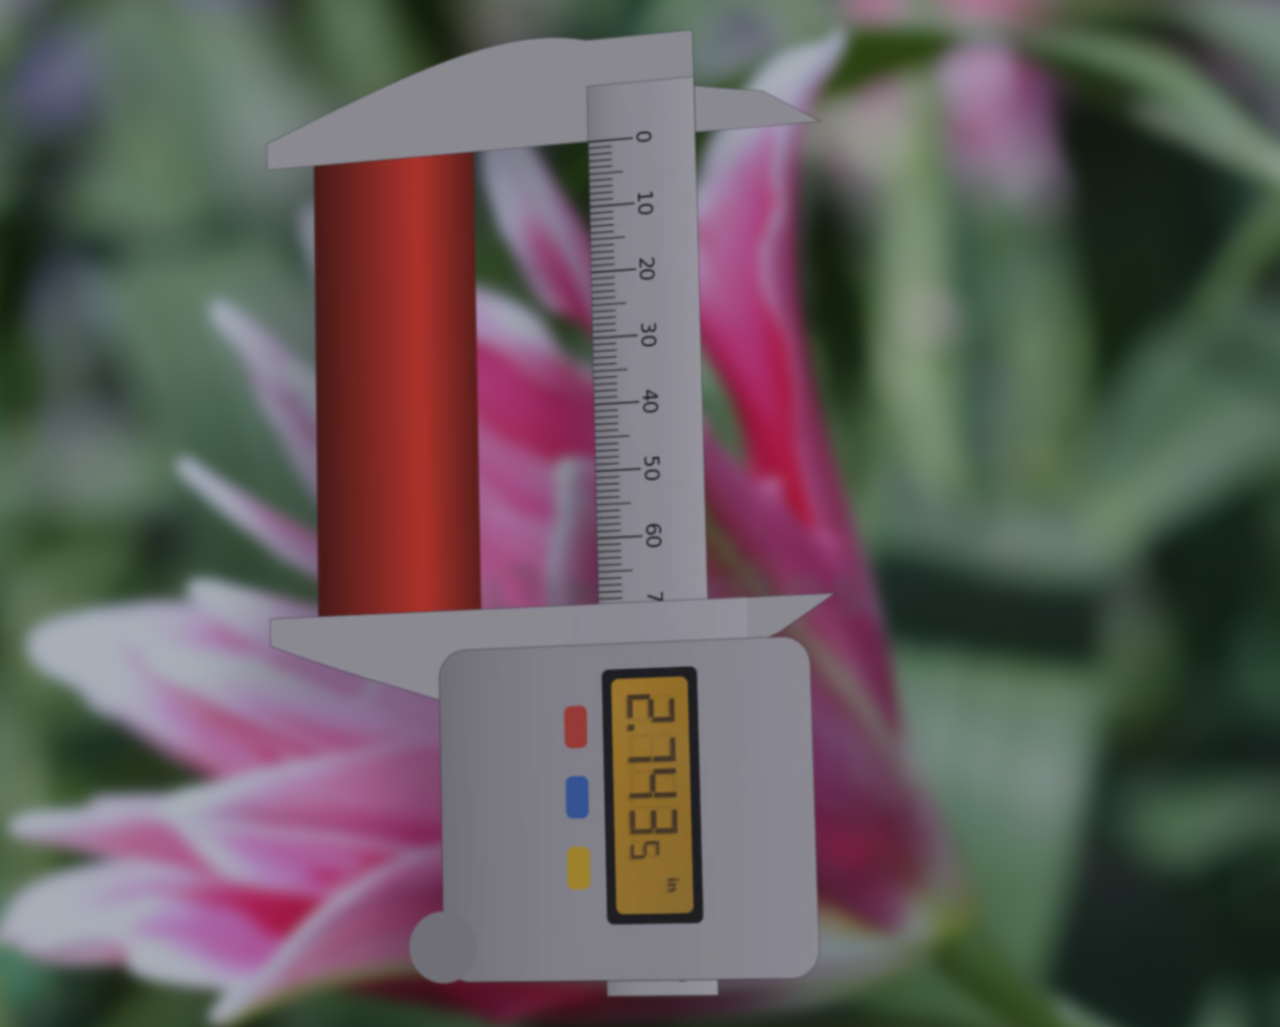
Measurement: 2.7435 in
